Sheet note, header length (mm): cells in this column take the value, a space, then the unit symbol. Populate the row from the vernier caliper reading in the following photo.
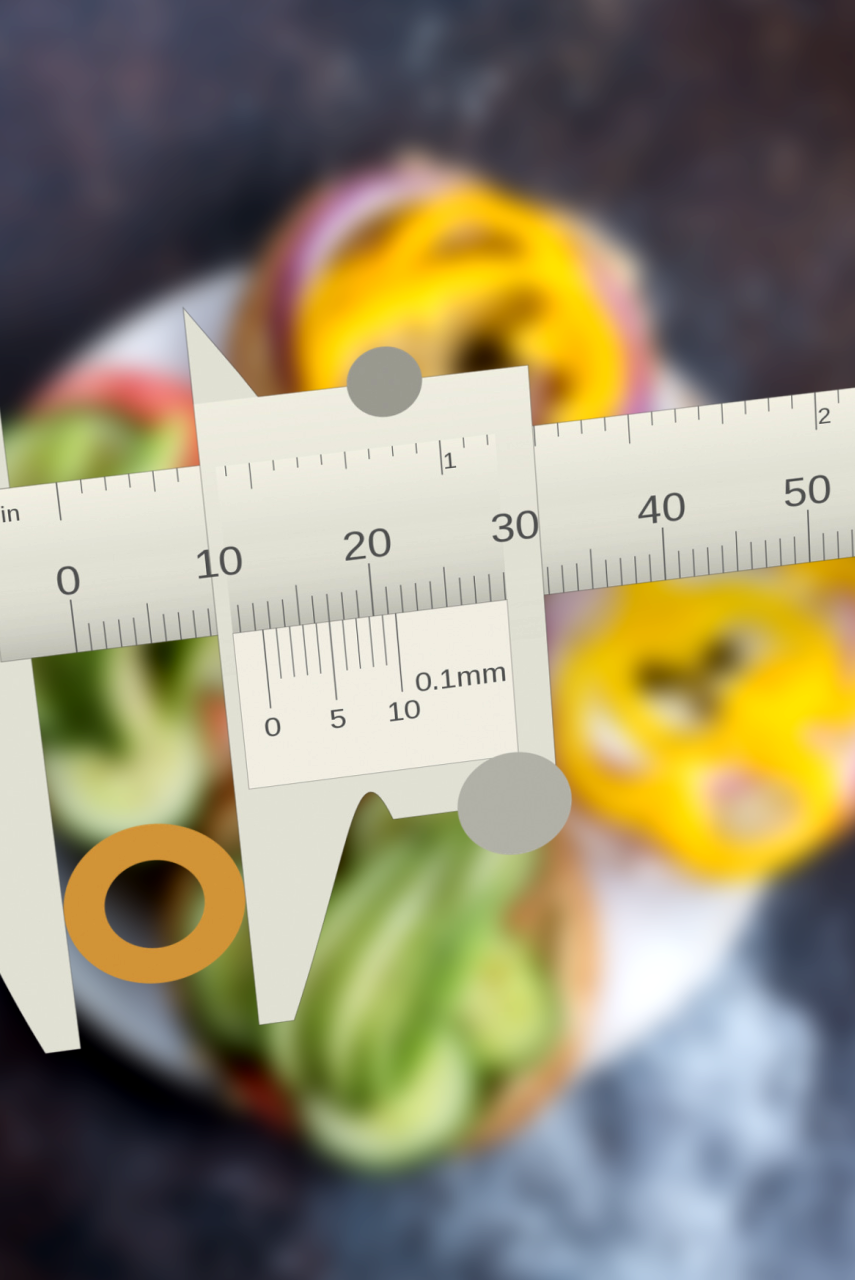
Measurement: 12.5 mm
